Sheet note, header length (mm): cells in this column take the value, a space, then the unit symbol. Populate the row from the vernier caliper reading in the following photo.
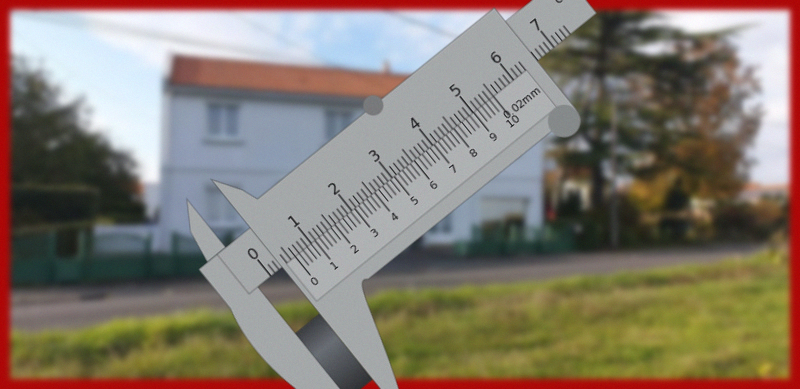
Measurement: 6.0 mm
